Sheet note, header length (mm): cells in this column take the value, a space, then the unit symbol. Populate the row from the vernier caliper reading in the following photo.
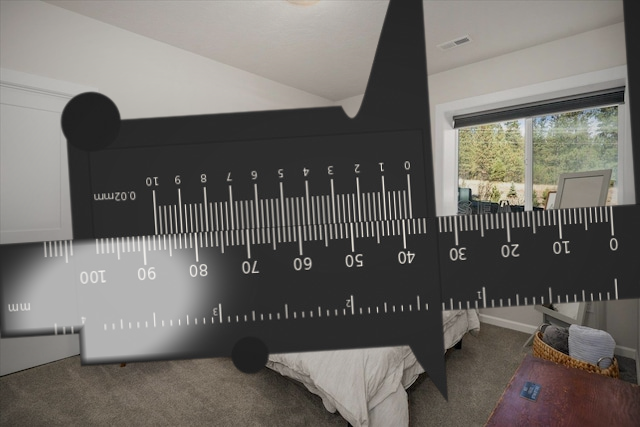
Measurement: 38.5 mm
